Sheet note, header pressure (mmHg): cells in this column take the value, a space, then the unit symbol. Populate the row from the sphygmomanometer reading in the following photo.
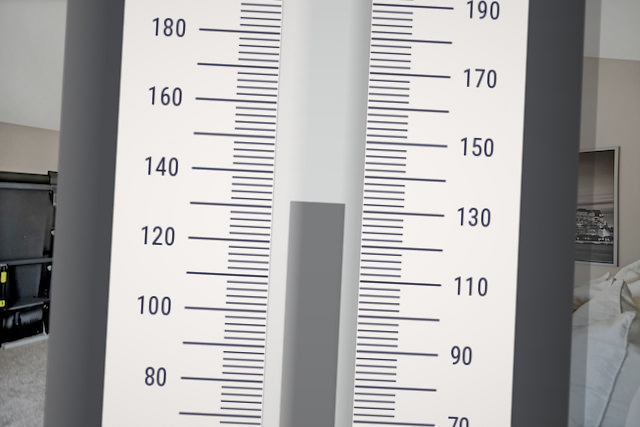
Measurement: 132 mmHg
